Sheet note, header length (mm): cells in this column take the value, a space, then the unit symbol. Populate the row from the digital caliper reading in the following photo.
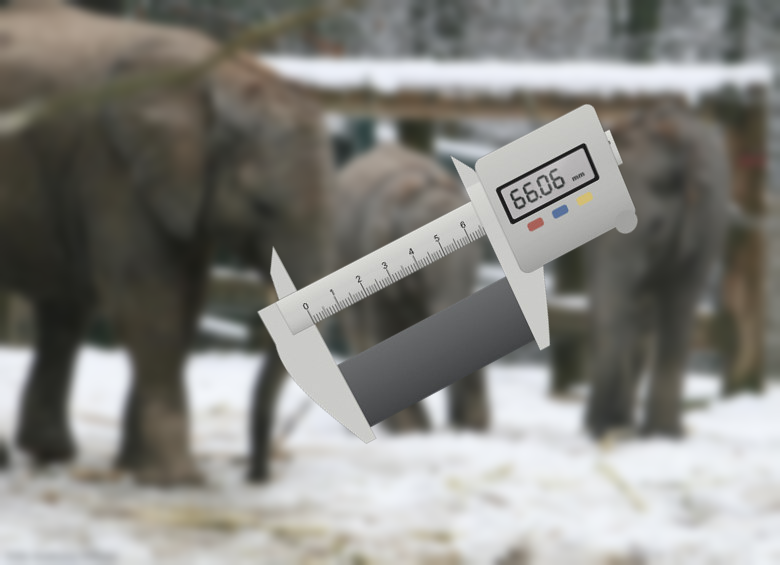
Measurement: 66.06 mm
